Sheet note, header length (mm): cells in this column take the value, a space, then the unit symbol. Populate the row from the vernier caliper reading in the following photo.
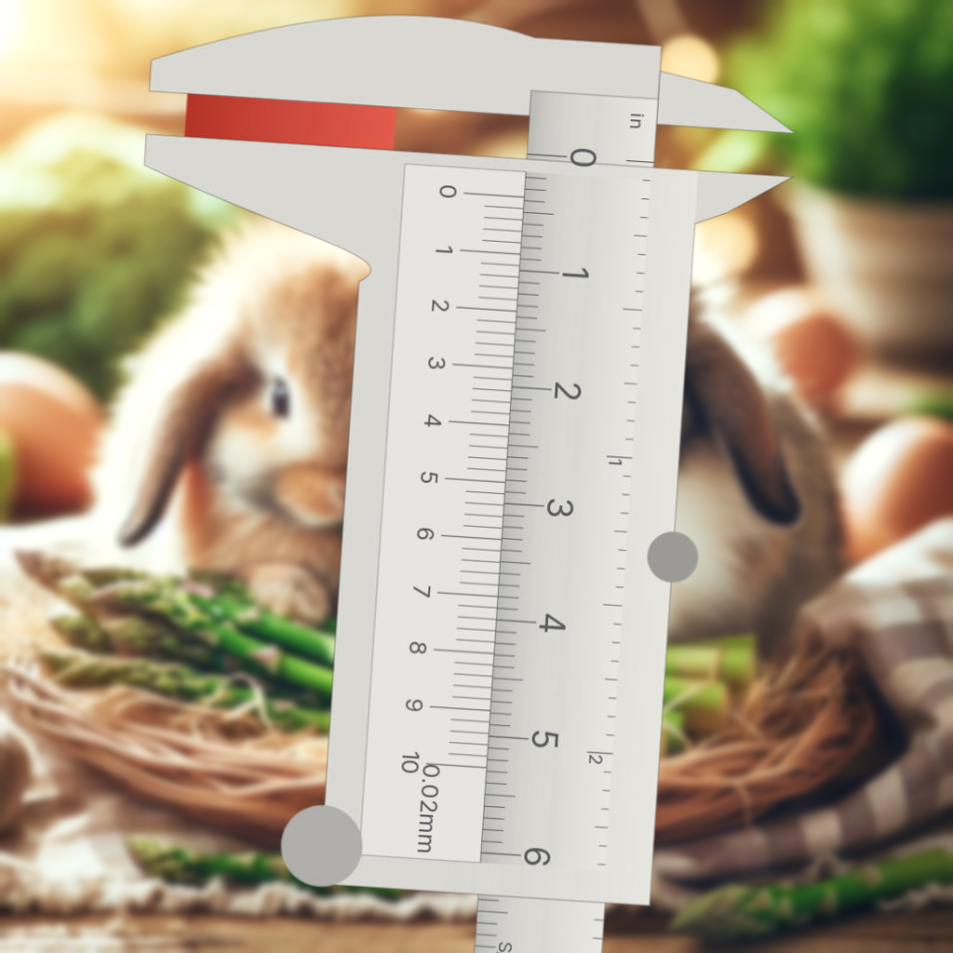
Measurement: 3.7 mm
